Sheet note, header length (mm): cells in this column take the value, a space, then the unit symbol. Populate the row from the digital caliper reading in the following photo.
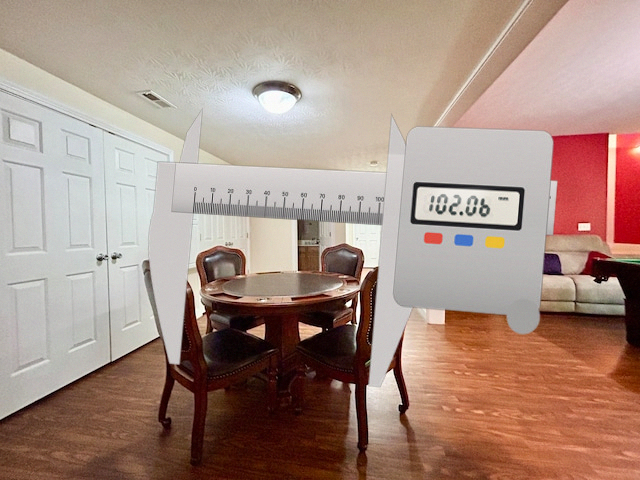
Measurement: 102.06 mm
